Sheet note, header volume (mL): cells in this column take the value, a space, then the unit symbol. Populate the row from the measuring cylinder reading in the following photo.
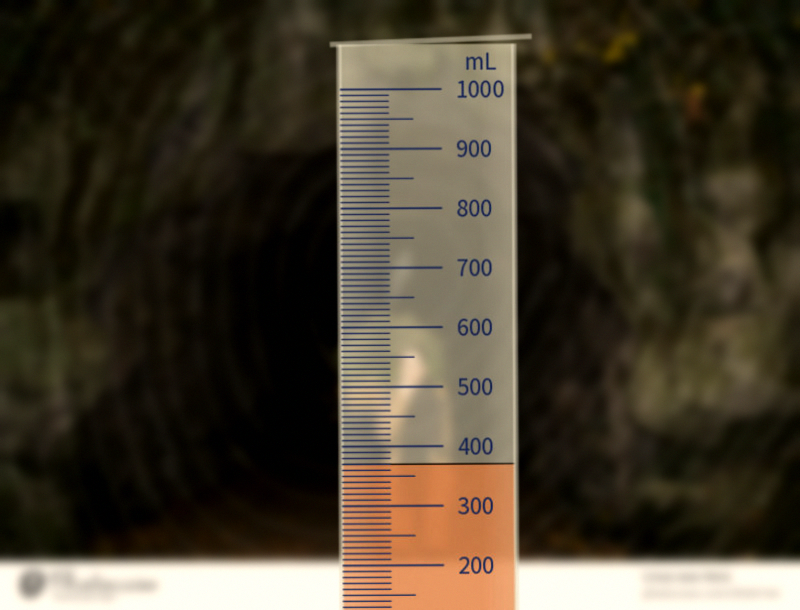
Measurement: 370 mL
